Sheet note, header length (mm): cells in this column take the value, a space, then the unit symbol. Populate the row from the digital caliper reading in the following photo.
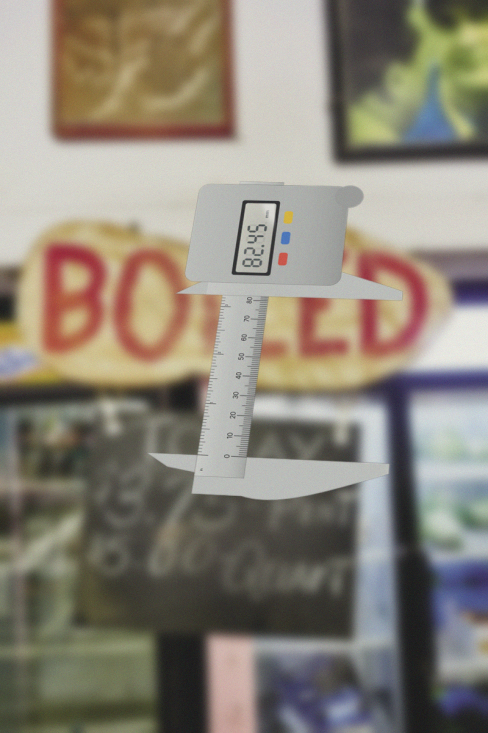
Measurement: 82.45 mm
